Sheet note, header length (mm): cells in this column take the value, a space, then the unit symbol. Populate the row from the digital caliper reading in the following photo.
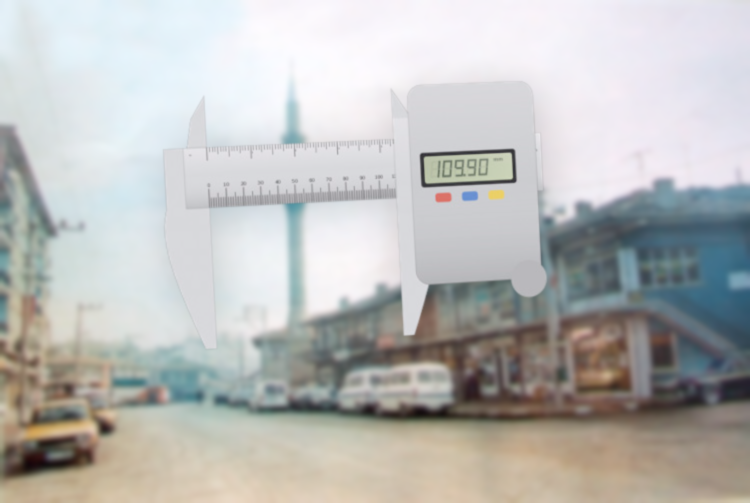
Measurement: 109.90 mm
